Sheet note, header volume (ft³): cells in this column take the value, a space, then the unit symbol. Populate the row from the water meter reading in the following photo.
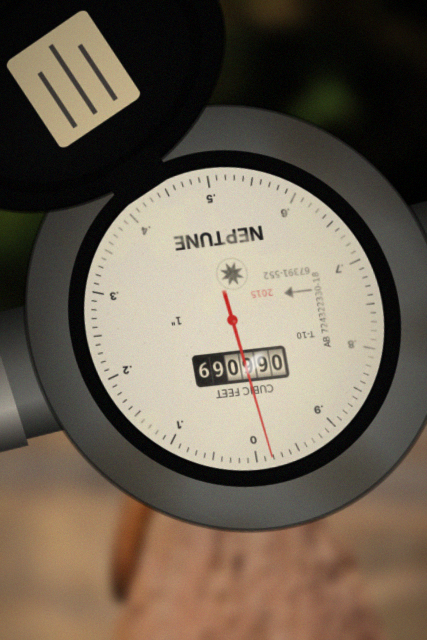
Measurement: 66068.98 ft³
